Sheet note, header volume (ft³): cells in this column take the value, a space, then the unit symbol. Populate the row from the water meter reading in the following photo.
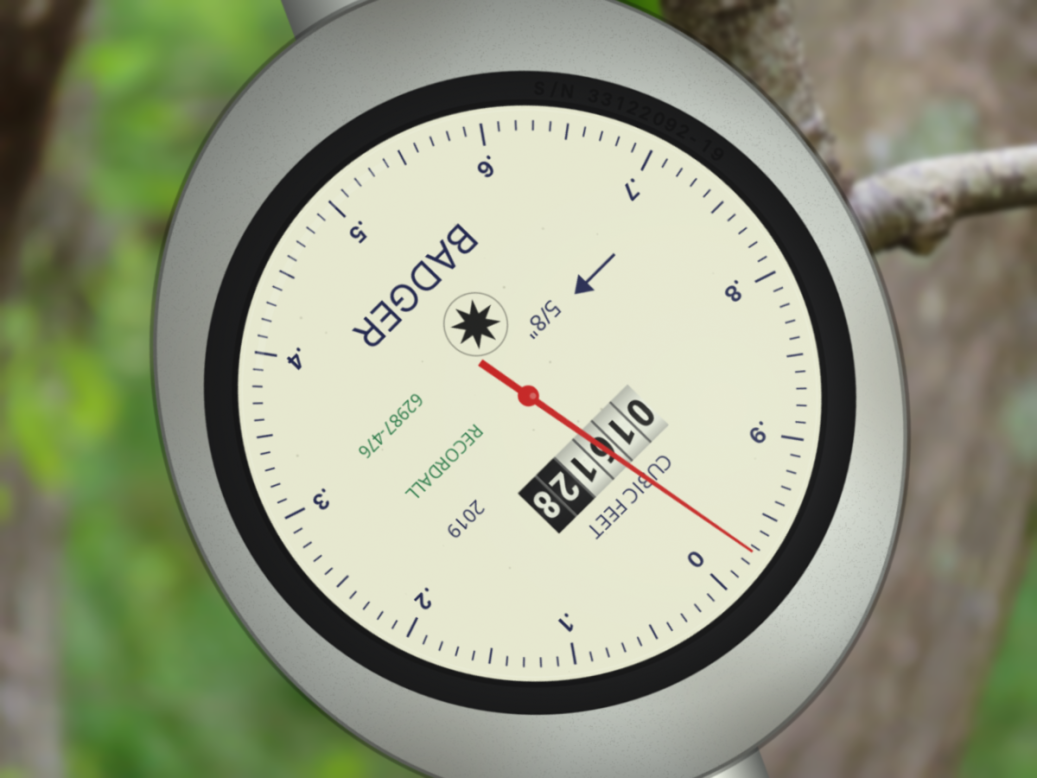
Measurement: 16127.97 ft³
